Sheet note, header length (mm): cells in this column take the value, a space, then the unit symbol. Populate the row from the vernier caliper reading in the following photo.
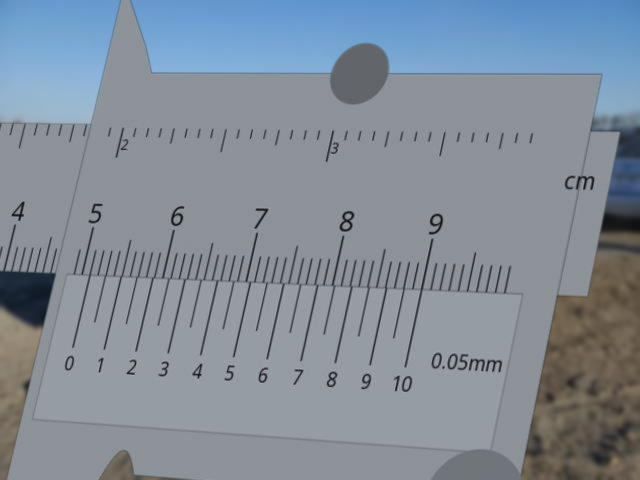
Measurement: 51.0 mm
